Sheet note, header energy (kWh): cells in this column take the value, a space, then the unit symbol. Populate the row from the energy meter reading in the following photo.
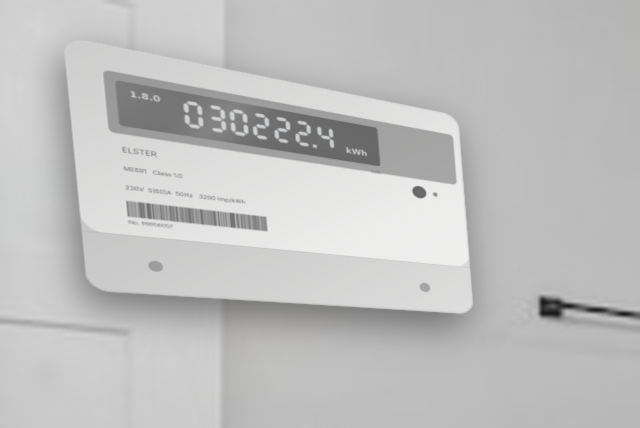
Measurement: 30222.4 kWh
